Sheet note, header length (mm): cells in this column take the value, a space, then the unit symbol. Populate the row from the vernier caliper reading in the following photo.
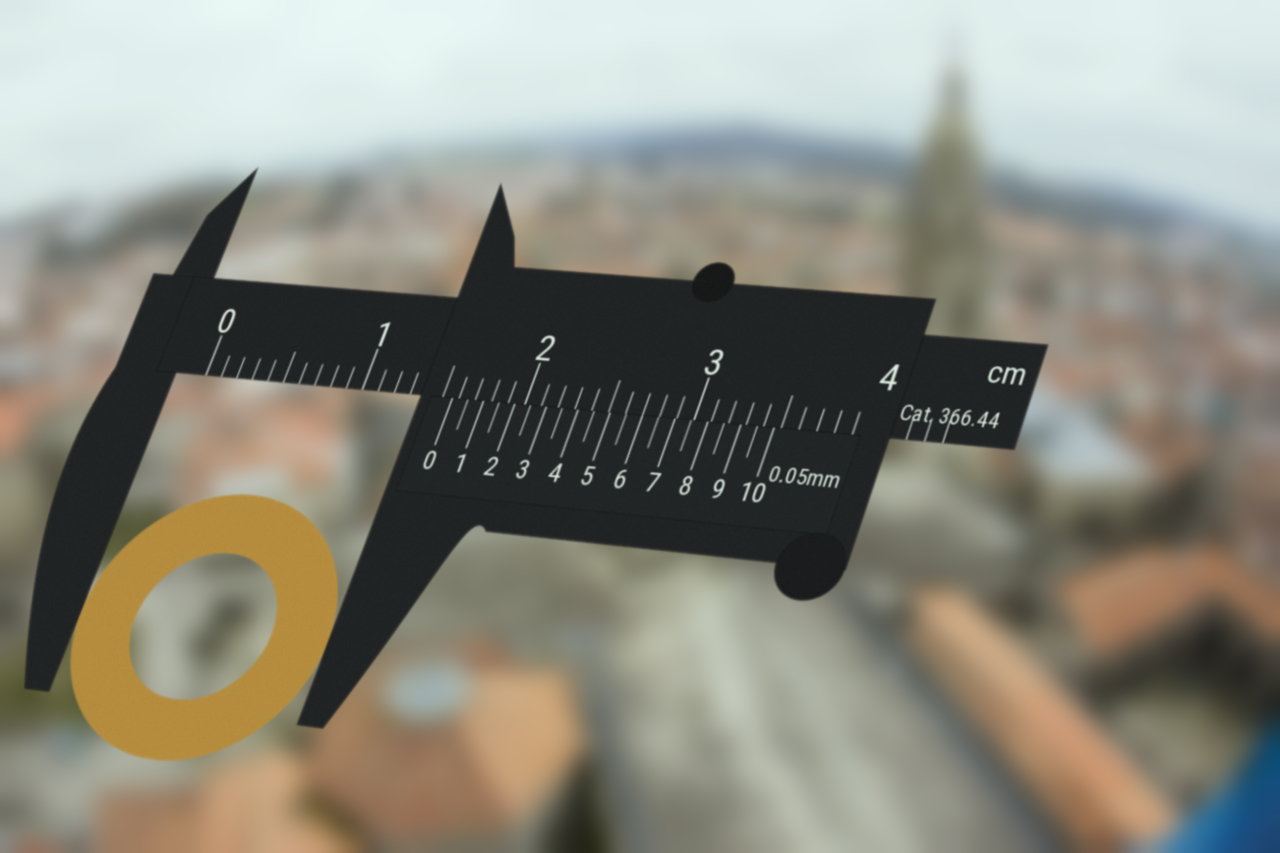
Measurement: 15.6 mm
